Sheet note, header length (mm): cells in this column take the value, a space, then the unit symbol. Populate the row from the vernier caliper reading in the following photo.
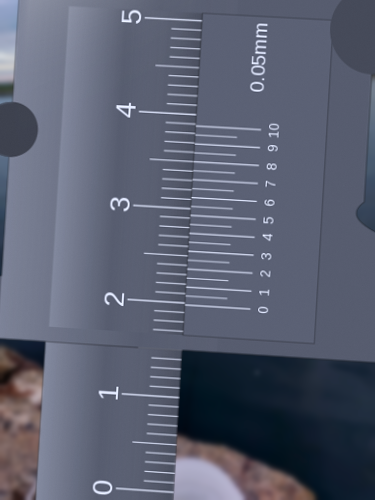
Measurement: 19.8 mm
